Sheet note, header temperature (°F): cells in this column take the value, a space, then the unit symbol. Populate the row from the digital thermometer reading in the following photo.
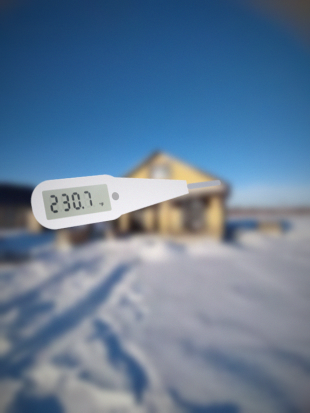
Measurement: 230.7 °F
